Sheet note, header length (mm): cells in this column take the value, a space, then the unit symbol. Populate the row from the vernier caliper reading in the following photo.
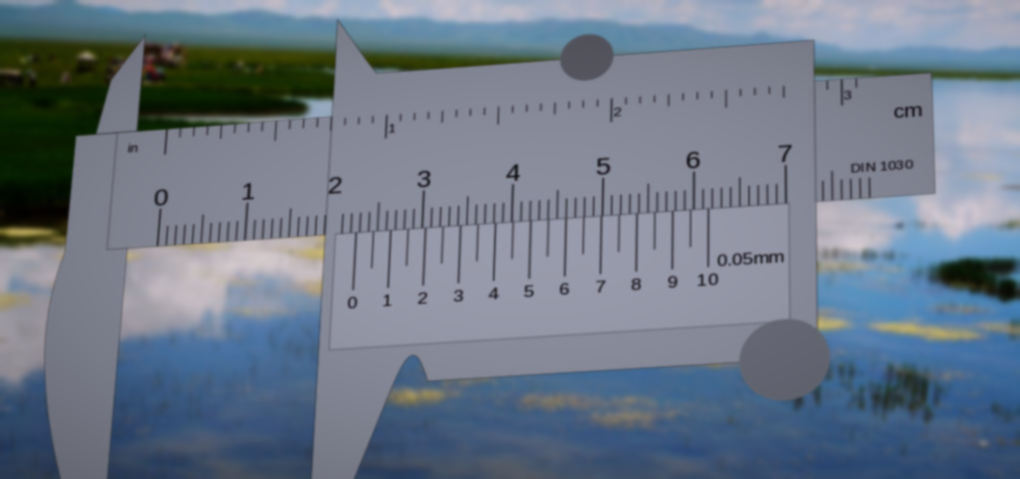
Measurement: 22.6 mm
